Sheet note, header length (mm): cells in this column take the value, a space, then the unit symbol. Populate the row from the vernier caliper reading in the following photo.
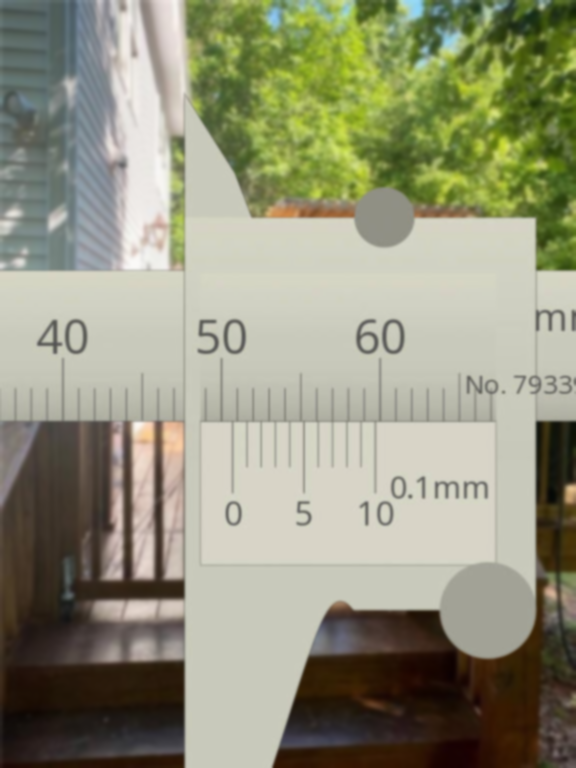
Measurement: 50.7 mm
